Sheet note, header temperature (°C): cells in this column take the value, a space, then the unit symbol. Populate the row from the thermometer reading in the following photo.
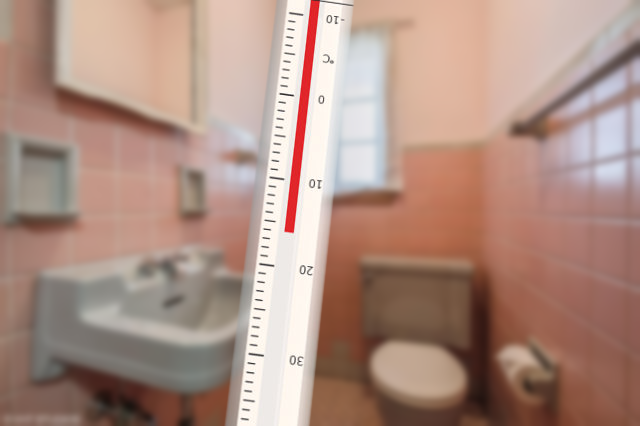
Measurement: 16 °C
